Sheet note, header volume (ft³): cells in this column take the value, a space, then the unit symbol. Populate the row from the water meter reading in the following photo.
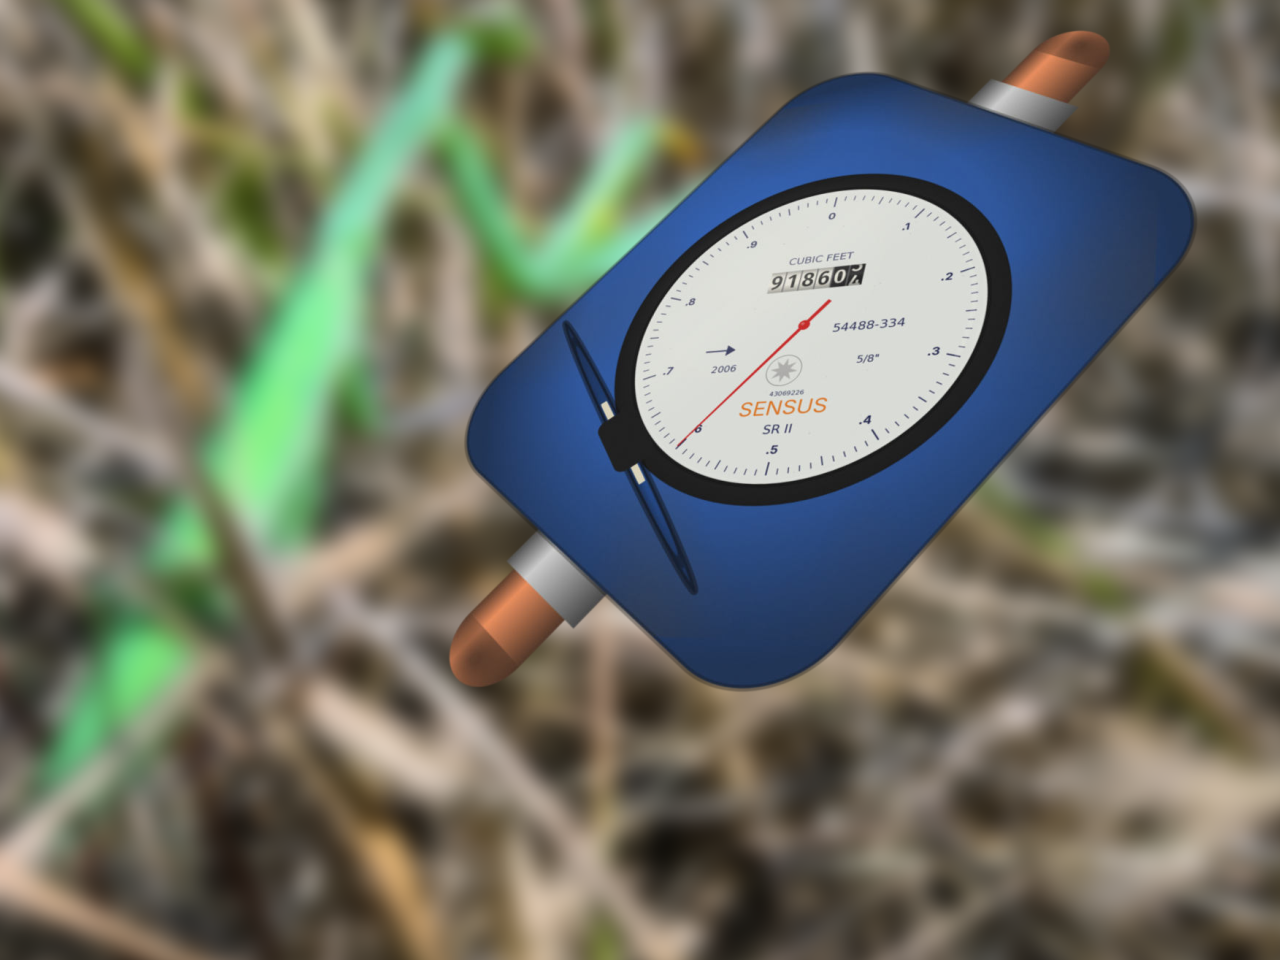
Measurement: 918603.60 ft³
